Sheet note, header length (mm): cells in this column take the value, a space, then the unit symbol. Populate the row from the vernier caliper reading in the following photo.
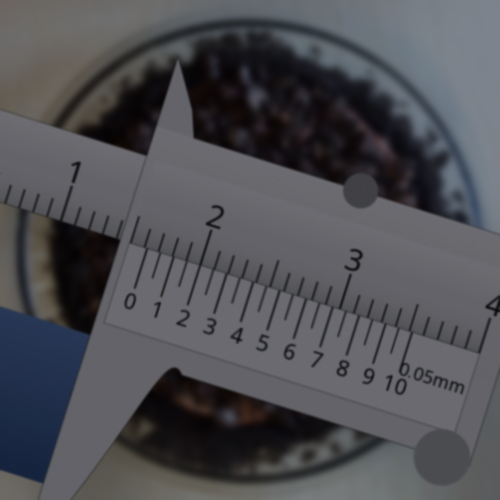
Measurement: 16.2 mm
